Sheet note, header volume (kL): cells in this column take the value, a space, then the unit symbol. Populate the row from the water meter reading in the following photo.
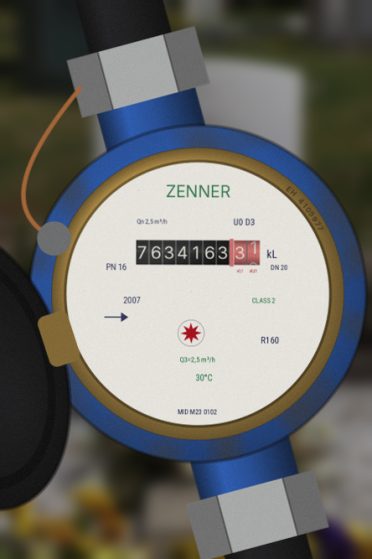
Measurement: 7634163.31 kL
